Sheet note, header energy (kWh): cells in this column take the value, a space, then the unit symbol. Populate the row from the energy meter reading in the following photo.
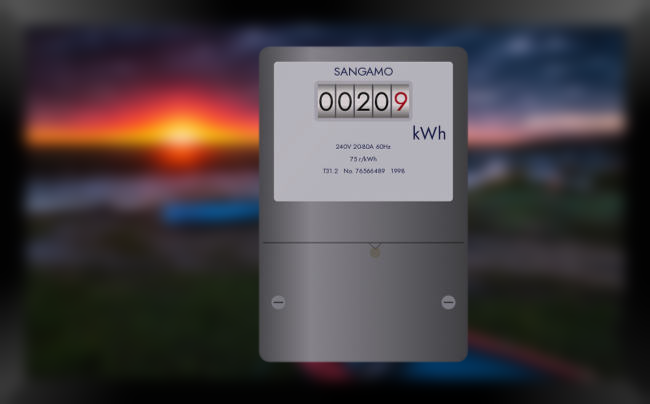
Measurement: 20.9 kWh
